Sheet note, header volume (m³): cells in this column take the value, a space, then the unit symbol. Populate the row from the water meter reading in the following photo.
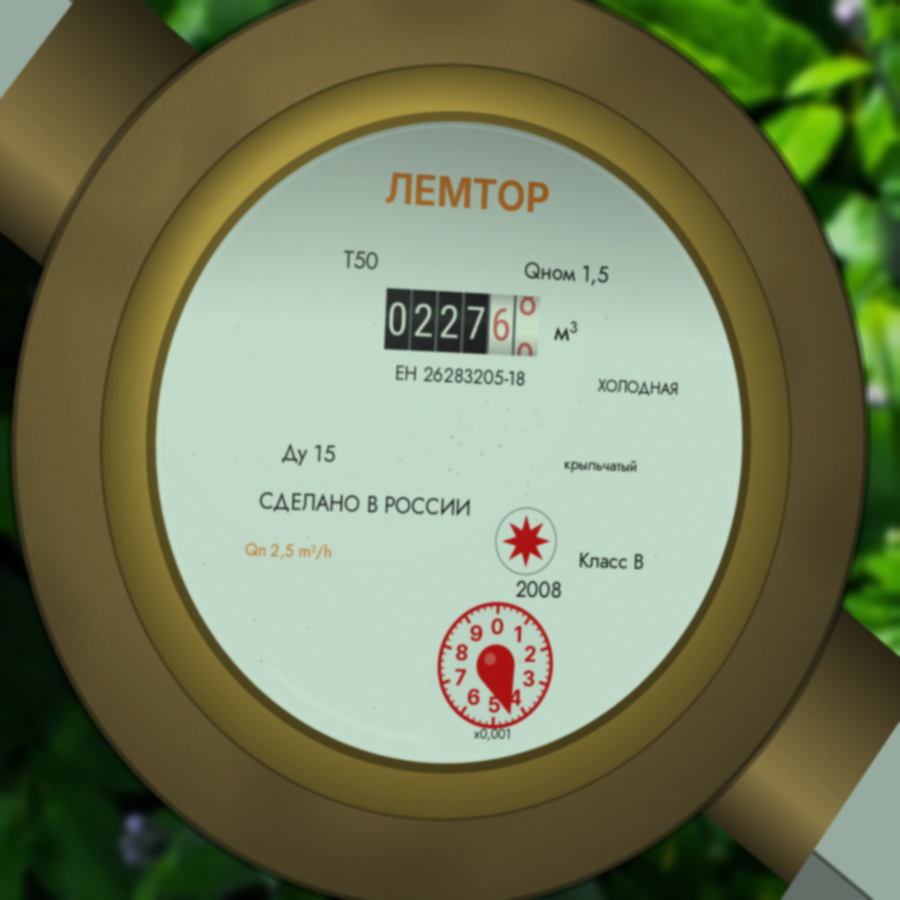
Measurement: 227.684 m³
